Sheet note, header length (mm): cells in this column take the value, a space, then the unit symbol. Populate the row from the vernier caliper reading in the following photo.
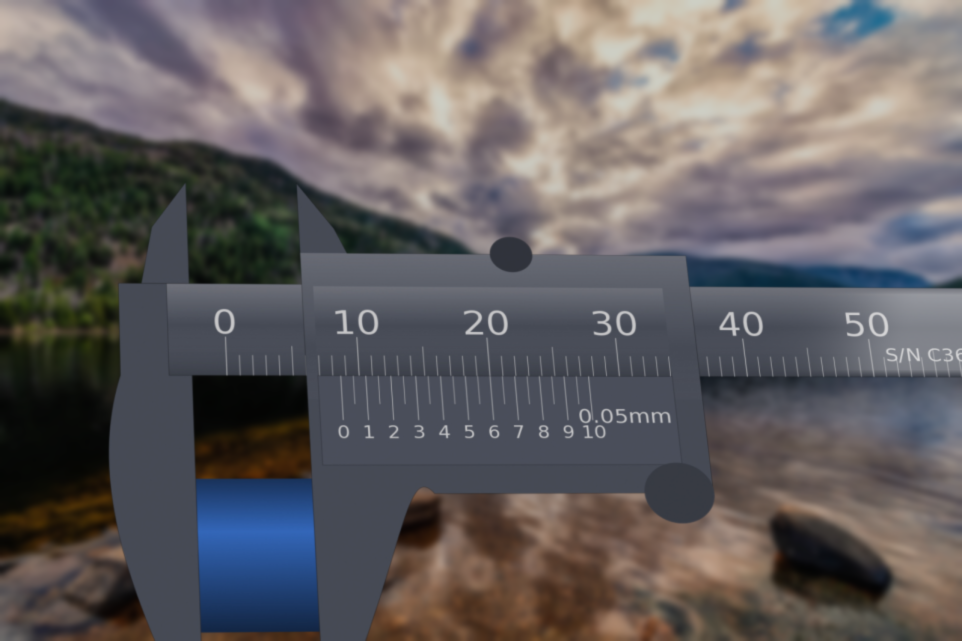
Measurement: 8.6 mm
